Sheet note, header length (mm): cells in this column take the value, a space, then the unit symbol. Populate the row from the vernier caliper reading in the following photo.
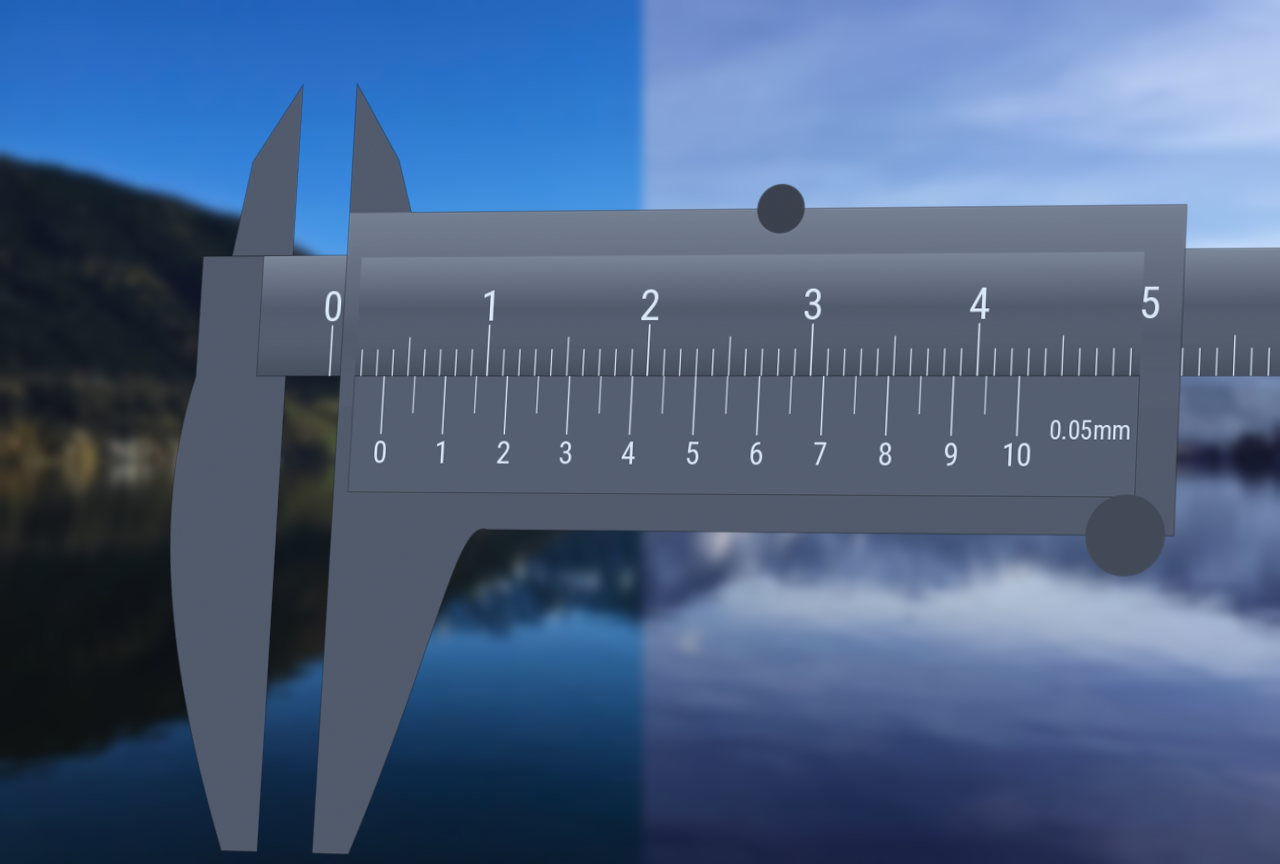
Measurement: 3.5 mm
